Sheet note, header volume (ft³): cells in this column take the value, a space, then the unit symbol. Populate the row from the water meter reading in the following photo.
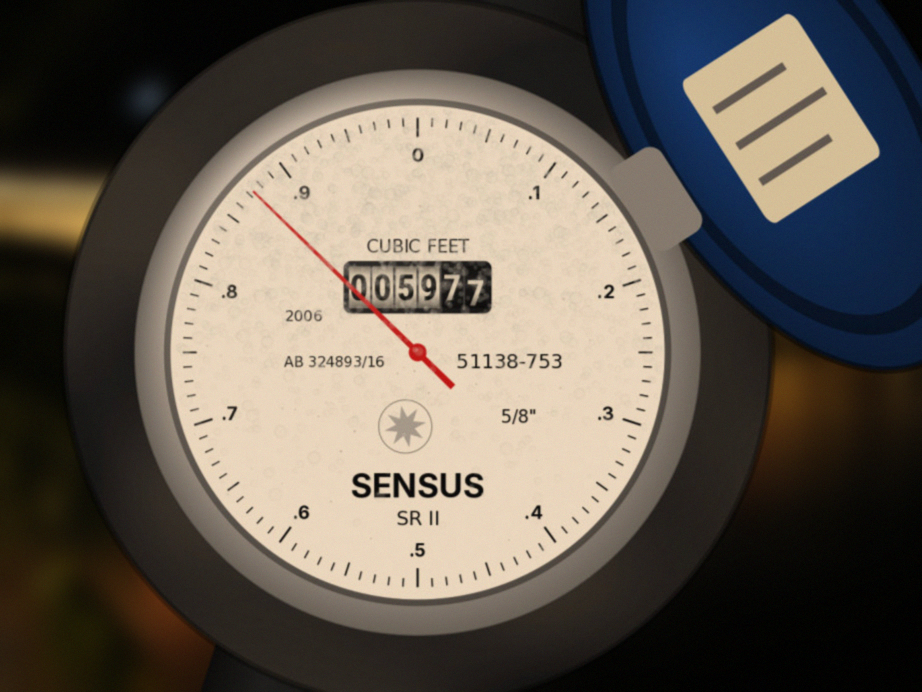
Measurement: 5976.87 ft³
